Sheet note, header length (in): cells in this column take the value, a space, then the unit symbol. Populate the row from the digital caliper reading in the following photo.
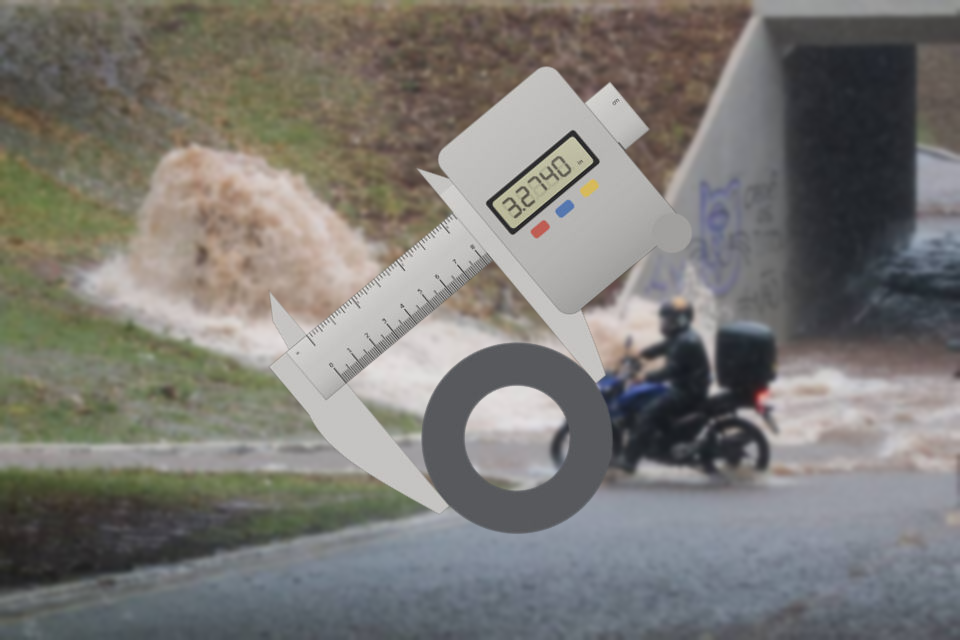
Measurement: 3.2740 in
